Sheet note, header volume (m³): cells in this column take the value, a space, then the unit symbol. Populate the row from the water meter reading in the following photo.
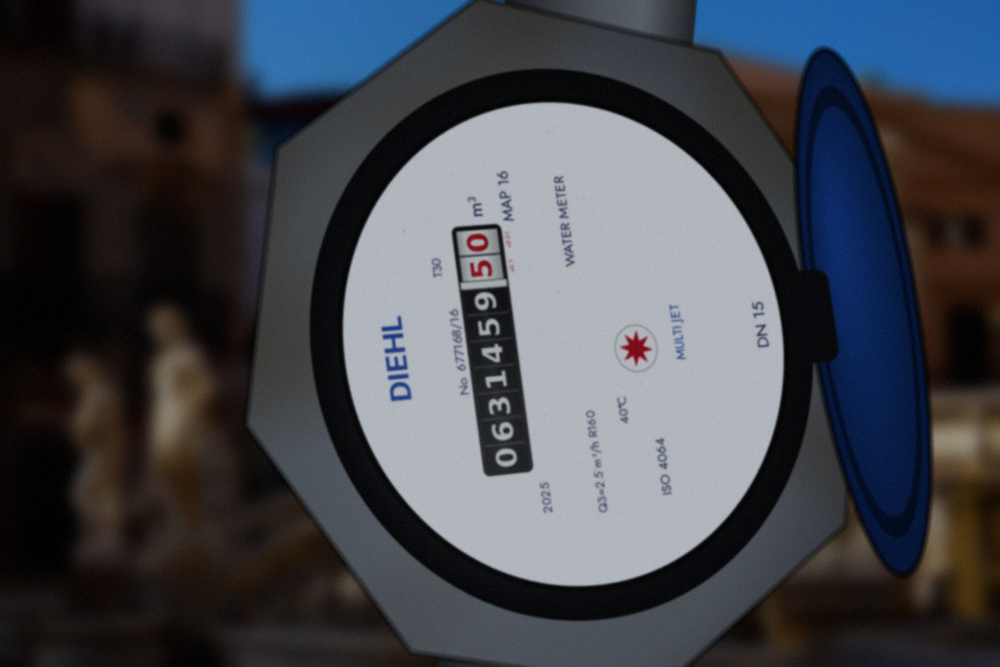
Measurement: 631459.50 m³
